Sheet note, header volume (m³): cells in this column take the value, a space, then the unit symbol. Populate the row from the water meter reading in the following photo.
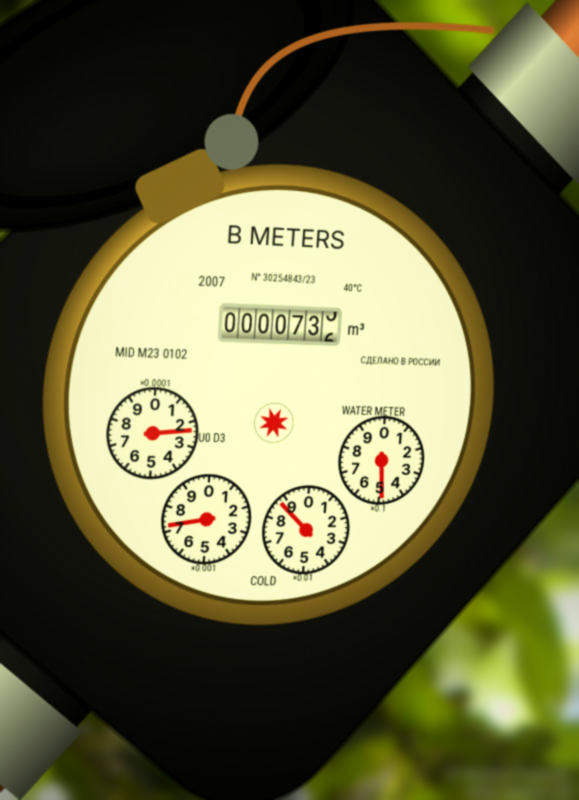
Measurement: 735.4872 m³
